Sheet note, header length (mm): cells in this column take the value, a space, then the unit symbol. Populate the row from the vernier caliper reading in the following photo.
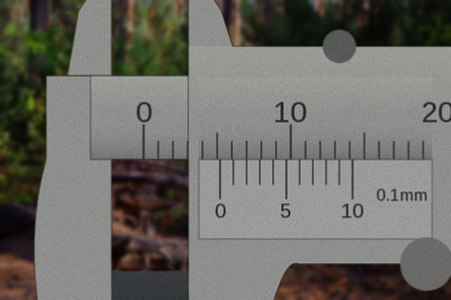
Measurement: 5.2 mm
